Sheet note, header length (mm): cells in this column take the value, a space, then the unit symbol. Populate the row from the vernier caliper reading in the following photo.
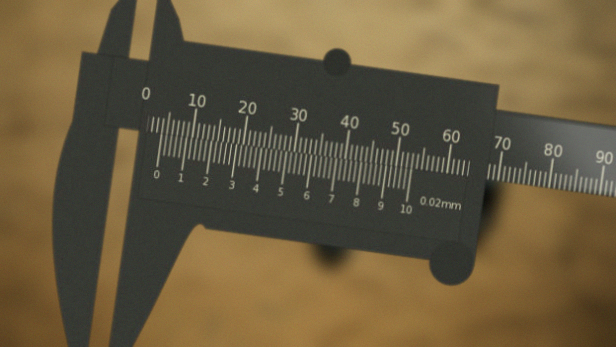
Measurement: 4.0 mm
